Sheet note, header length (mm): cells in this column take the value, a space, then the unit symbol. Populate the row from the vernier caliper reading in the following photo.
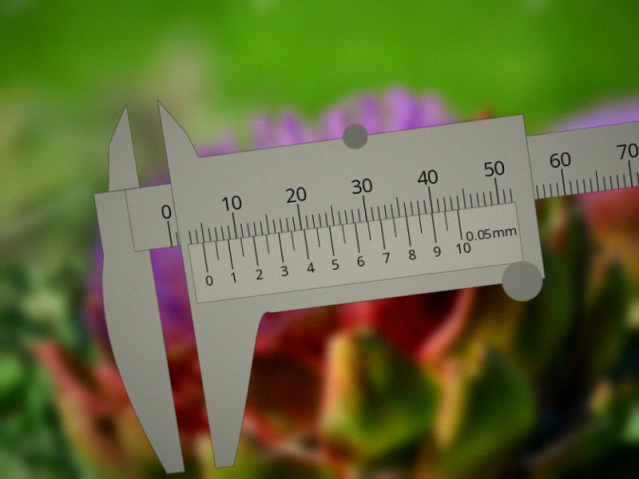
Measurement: 4.8 mm
